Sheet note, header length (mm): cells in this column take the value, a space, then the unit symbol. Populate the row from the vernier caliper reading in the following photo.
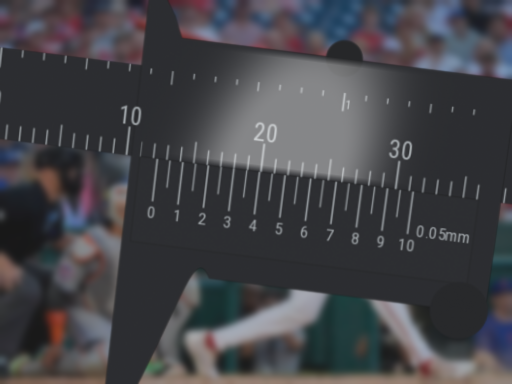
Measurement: 12.3 mm
